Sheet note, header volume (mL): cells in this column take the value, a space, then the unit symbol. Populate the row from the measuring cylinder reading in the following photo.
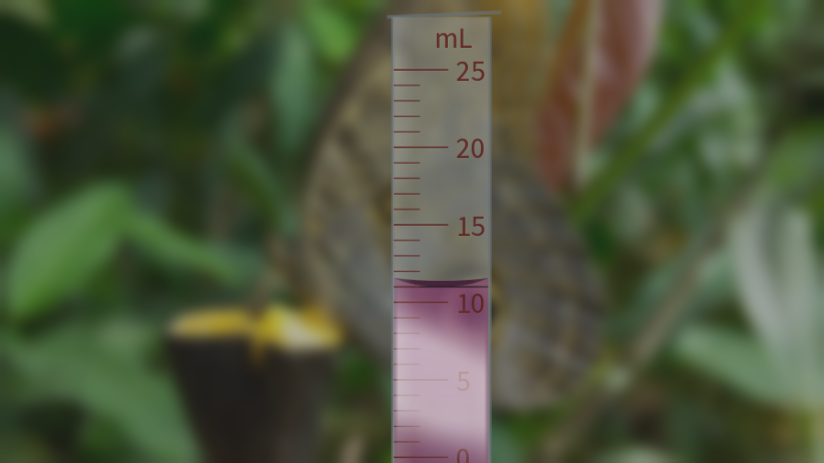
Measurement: 11 mL
